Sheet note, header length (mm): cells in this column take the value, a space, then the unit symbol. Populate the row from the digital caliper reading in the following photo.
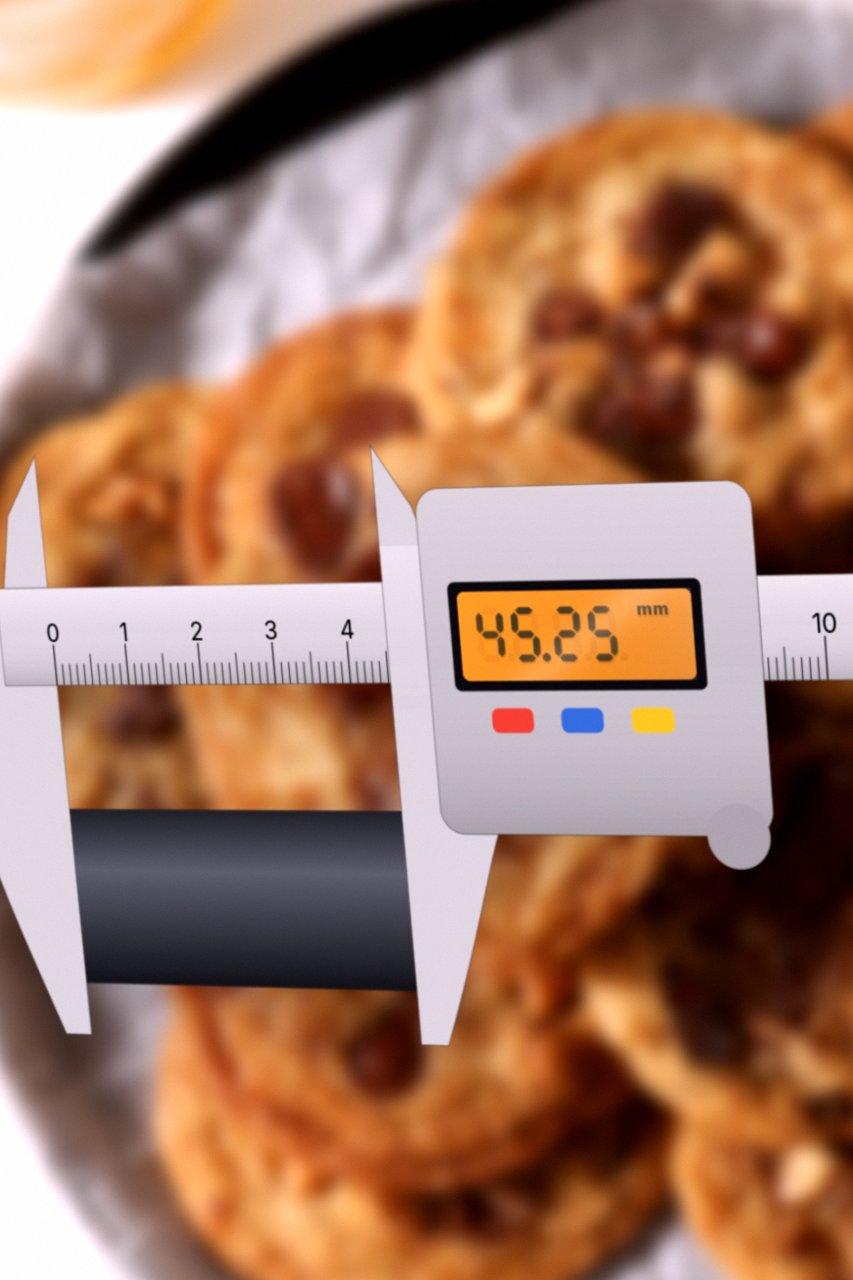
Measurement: 45.25 mm
